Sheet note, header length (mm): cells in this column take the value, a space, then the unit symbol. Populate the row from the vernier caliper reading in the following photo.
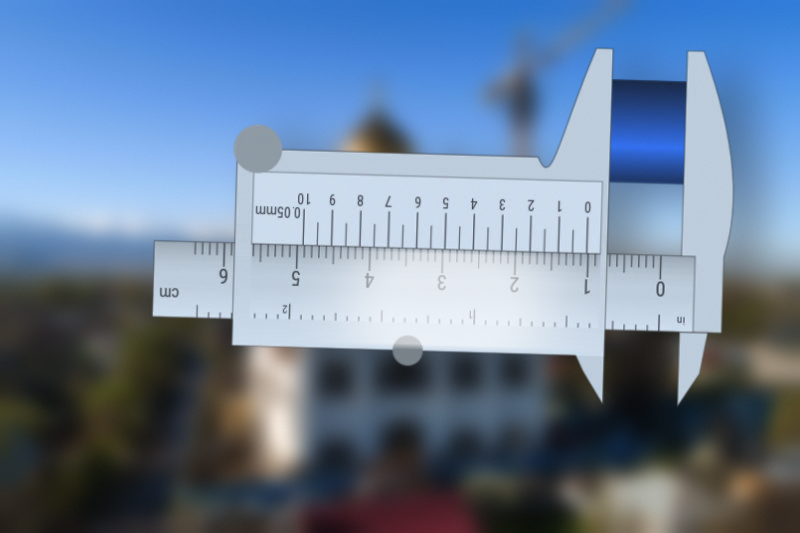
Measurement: 10.2 mm
